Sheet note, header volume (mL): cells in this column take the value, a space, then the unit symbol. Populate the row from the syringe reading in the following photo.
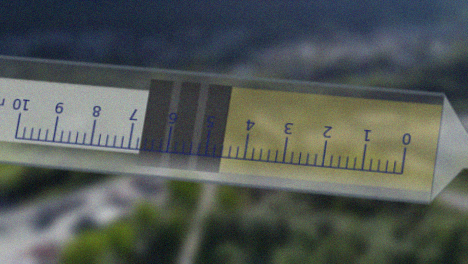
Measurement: 4.6 mL
